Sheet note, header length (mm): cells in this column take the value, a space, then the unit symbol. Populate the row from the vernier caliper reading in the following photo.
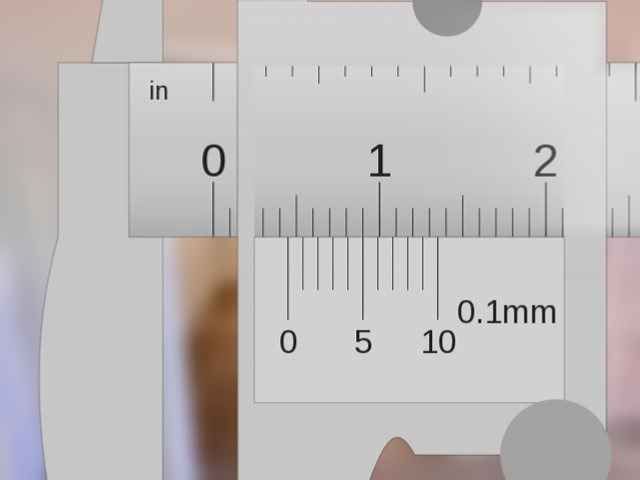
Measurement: 4.5 mm
